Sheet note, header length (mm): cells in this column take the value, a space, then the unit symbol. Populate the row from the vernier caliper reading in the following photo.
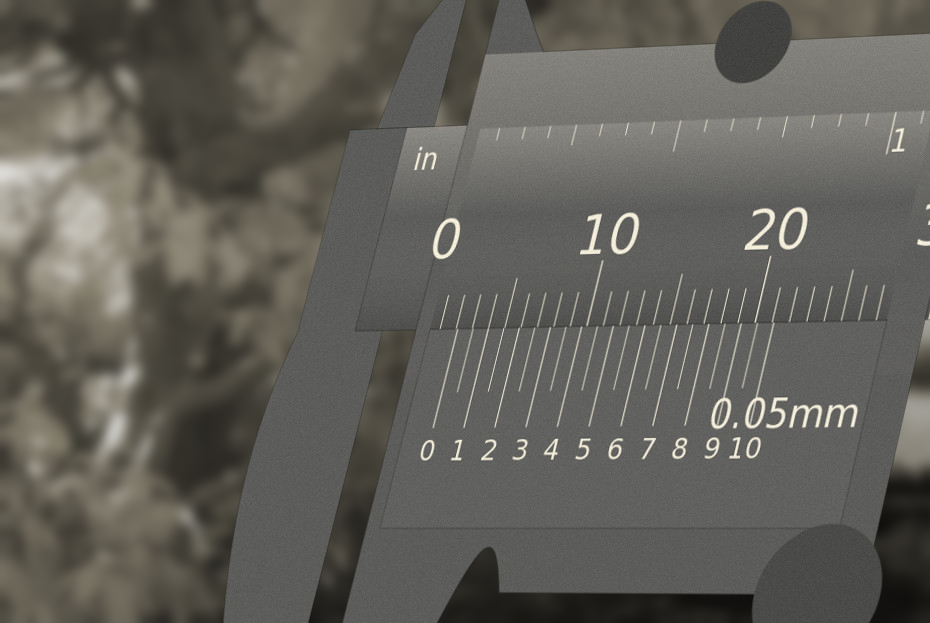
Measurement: 2.1 mm
